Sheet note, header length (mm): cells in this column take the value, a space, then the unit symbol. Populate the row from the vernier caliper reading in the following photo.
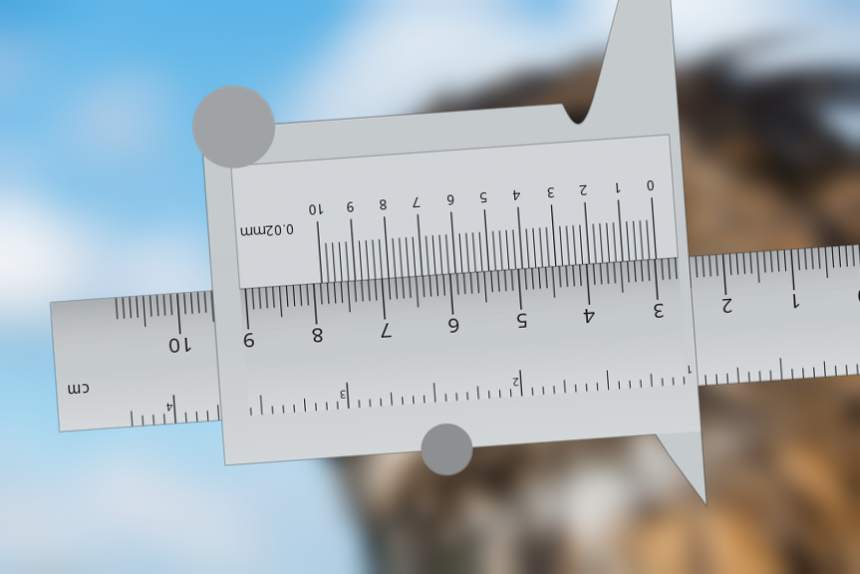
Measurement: 29.8 mm
